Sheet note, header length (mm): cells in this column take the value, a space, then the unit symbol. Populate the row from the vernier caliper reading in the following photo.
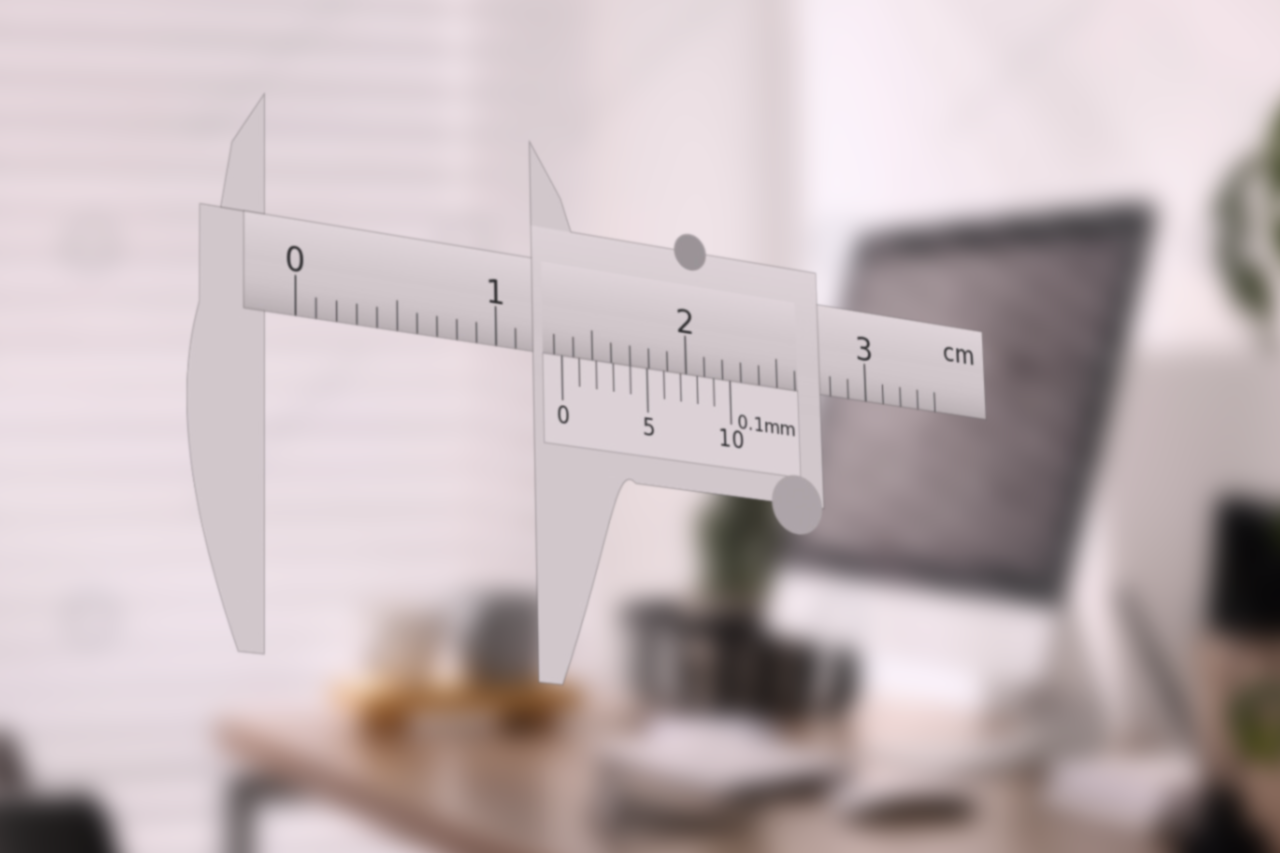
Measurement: 13.4 mm
